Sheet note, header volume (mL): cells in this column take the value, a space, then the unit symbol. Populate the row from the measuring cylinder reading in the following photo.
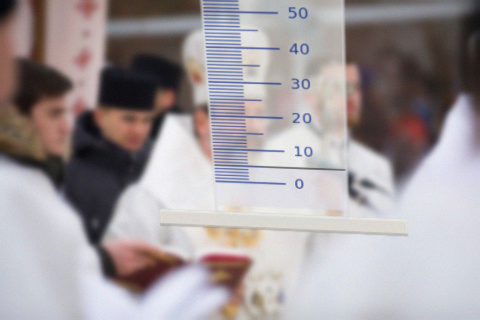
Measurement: 5 mL
